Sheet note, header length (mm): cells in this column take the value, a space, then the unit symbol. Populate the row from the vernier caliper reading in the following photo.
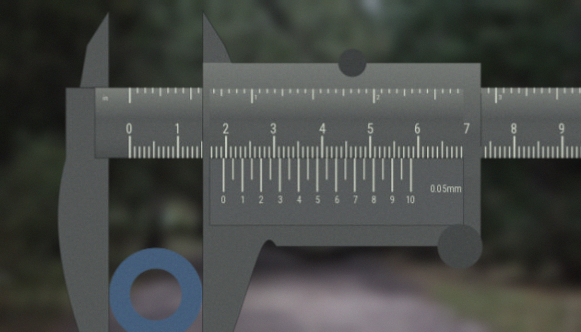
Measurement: 19.5 mm
